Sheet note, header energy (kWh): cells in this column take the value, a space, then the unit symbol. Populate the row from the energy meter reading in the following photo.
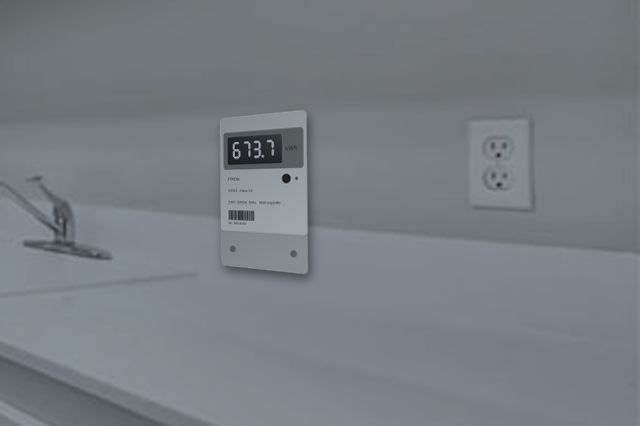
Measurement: 673.7 kWh
